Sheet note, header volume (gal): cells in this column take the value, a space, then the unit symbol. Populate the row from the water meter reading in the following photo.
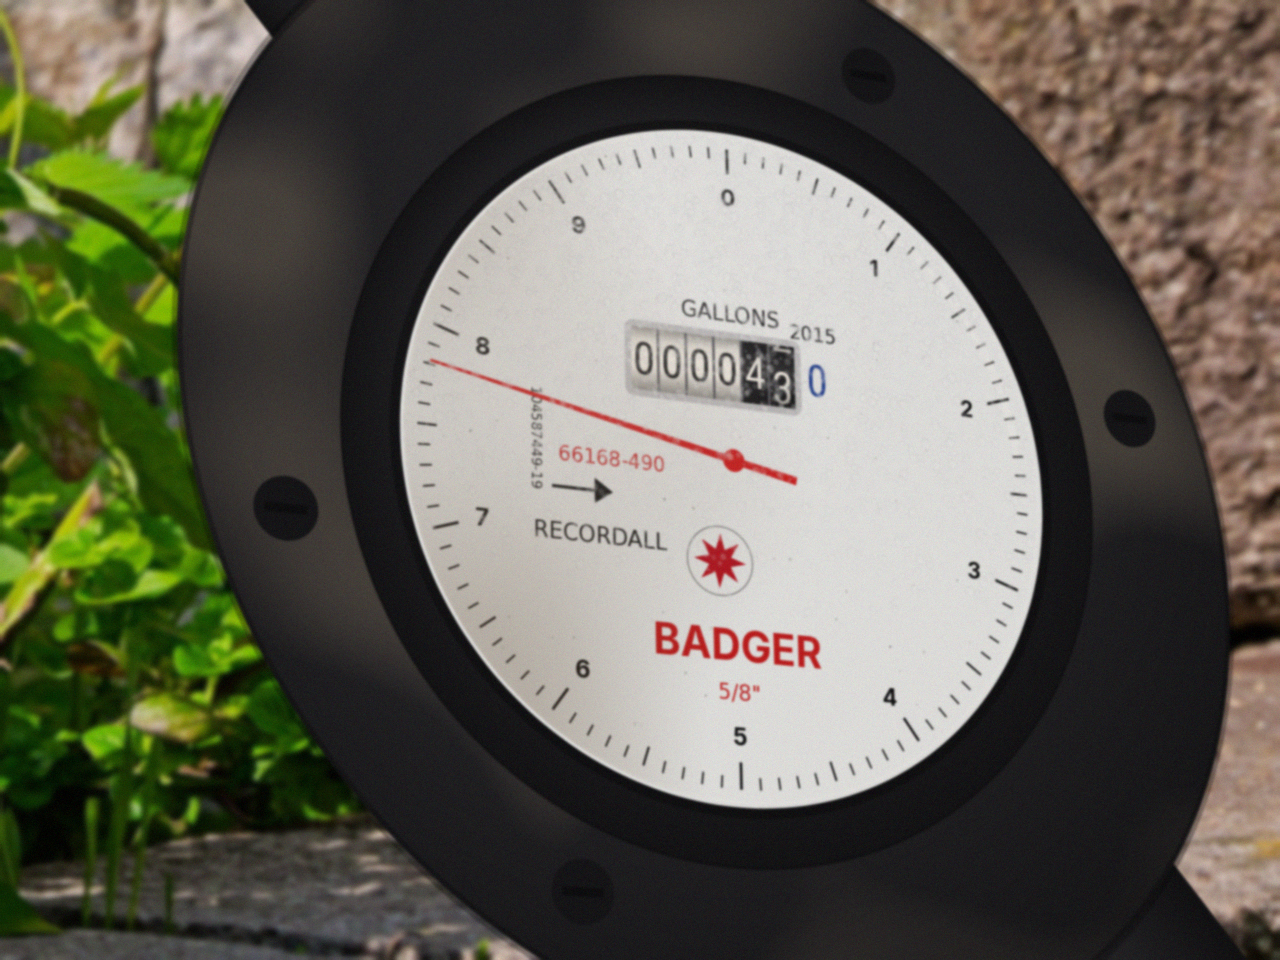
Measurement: 427.8 gal
